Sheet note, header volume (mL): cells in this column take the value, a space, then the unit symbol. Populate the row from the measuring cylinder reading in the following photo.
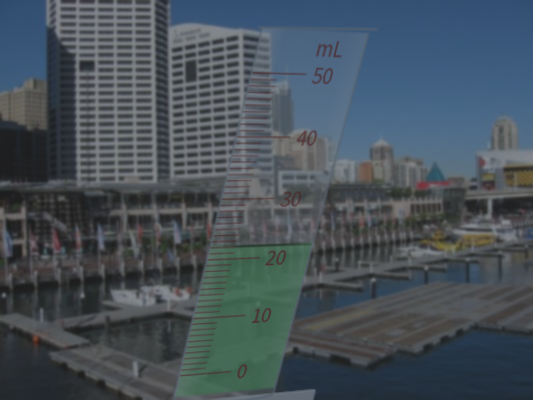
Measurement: 22 mL
